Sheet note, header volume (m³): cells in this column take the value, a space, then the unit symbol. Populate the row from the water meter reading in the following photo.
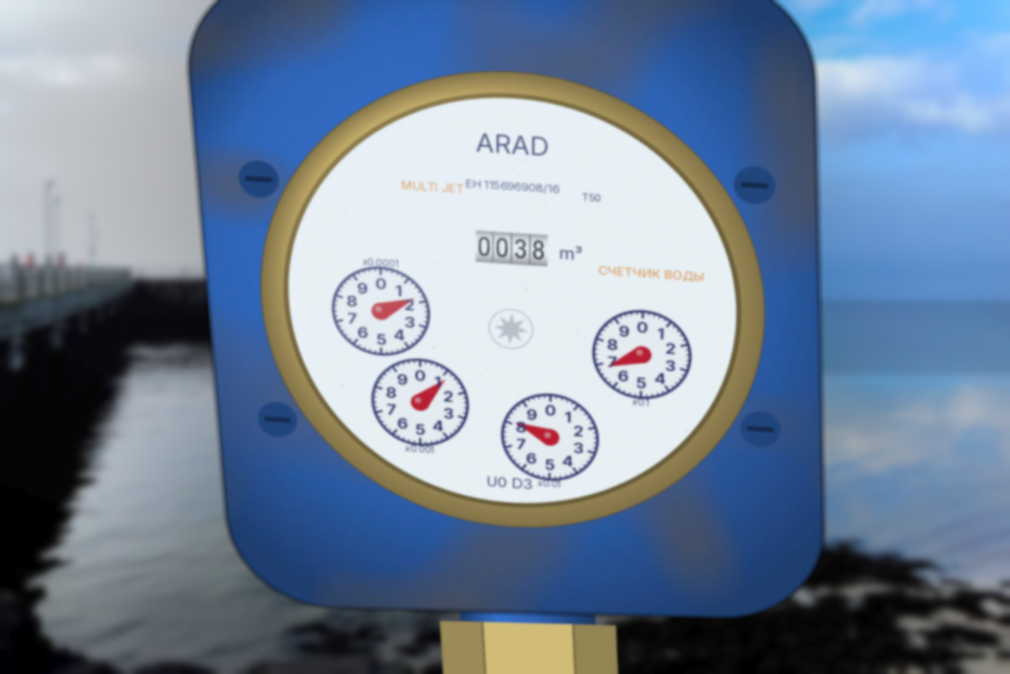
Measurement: 38.6811 m³
